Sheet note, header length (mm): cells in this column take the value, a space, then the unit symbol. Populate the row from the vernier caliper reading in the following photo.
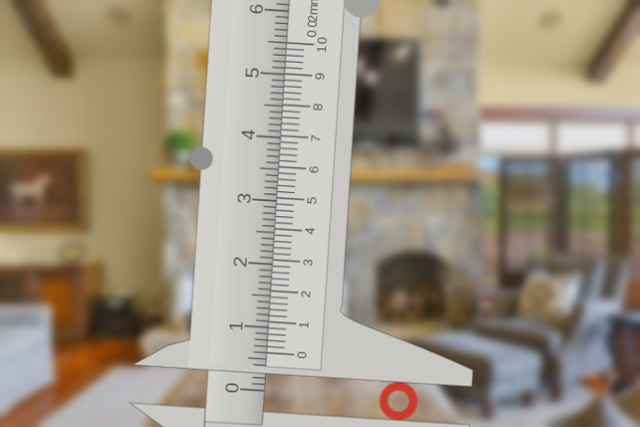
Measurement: 6.0 mm
